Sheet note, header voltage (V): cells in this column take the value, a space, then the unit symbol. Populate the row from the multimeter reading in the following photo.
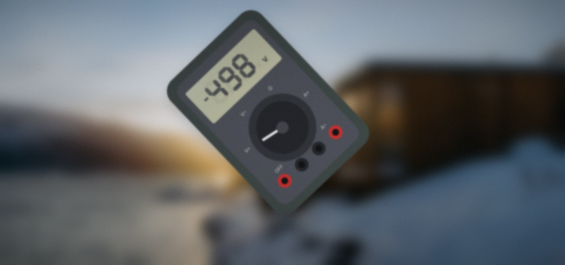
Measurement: -498 V
